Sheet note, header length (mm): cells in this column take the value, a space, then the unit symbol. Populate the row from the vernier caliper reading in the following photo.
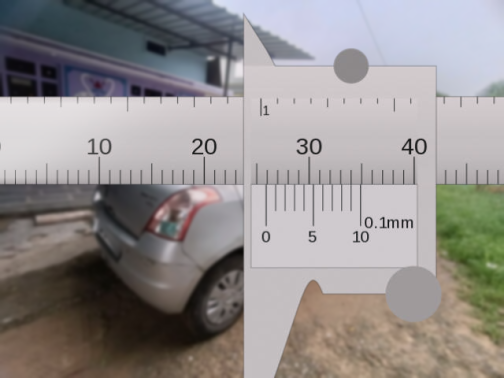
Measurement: 25.9 mm
